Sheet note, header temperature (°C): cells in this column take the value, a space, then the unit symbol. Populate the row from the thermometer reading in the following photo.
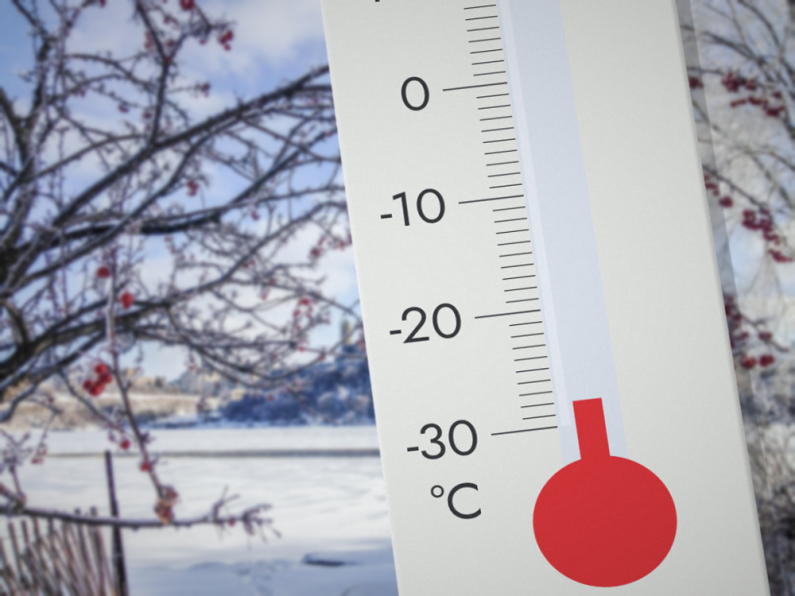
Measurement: -28 °C
